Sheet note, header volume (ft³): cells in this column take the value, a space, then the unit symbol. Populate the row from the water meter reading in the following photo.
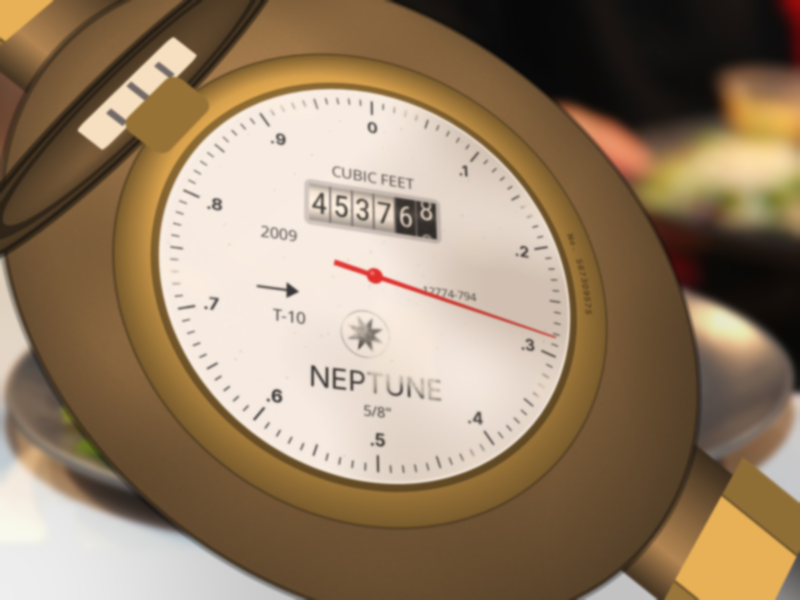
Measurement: 453768.28 ft³
